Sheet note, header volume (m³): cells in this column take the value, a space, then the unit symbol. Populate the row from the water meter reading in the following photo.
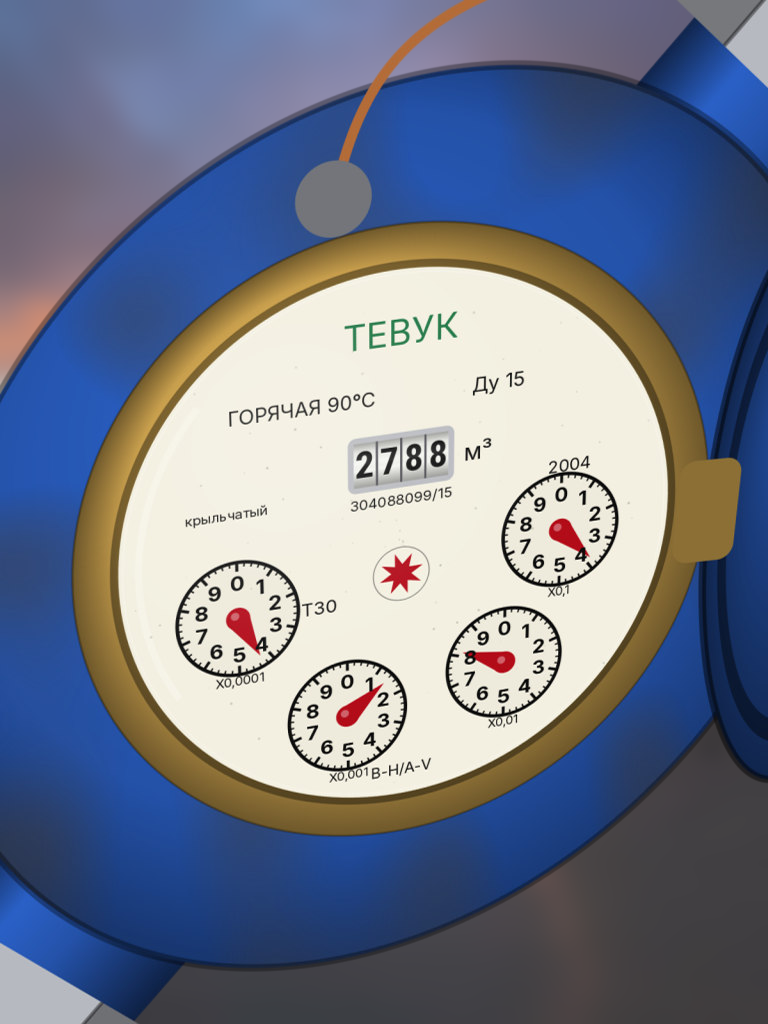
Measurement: 2788.3814 m³
